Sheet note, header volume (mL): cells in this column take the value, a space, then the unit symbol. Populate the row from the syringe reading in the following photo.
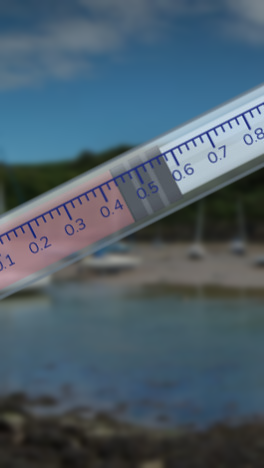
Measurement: 0.44 mL
